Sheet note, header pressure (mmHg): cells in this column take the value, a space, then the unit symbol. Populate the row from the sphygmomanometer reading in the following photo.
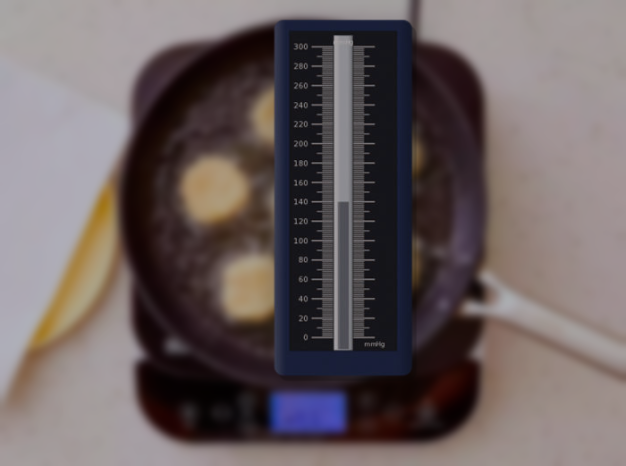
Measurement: 140 mmHg
